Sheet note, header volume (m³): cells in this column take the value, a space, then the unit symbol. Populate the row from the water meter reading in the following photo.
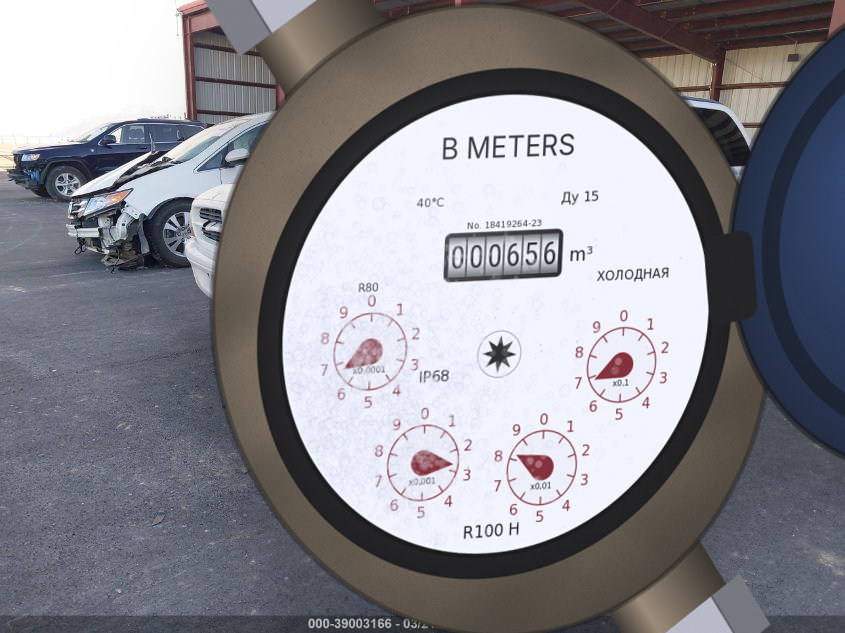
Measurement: 656.6826 m³
